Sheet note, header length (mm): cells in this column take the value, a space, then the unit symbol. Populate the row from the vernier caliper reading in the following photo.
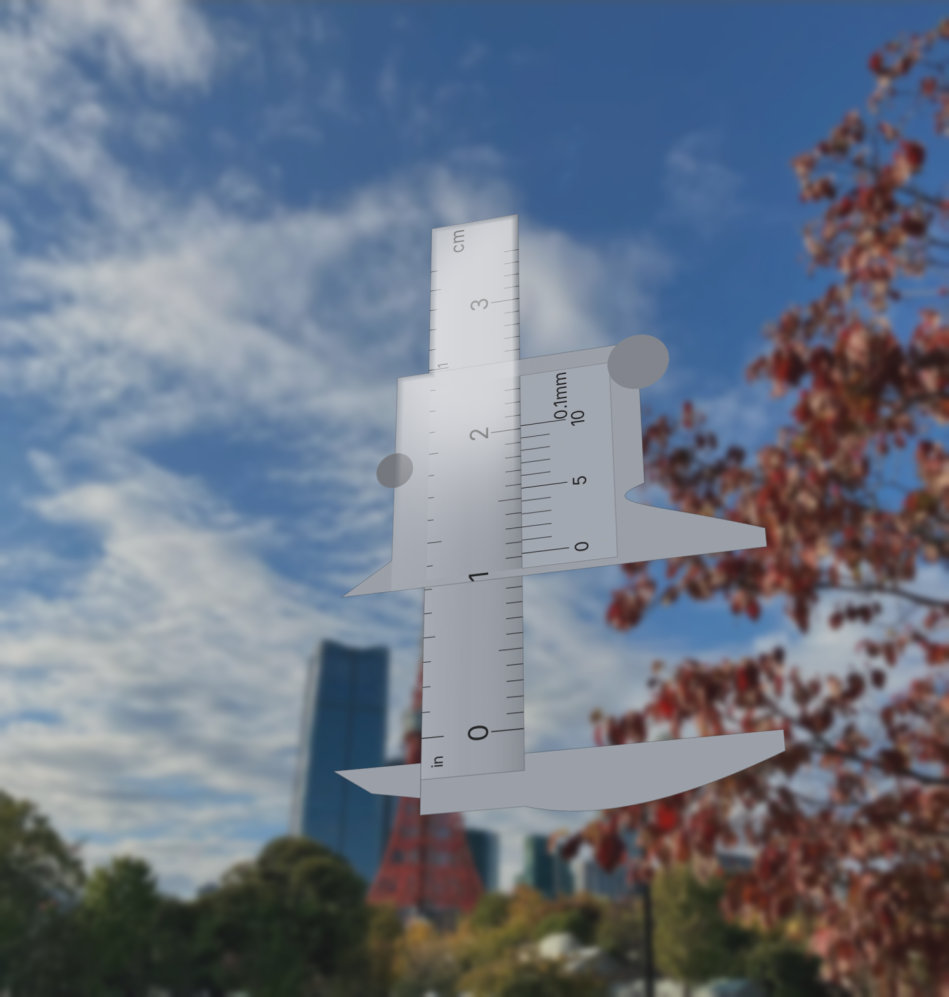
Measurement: 11.2 mm
